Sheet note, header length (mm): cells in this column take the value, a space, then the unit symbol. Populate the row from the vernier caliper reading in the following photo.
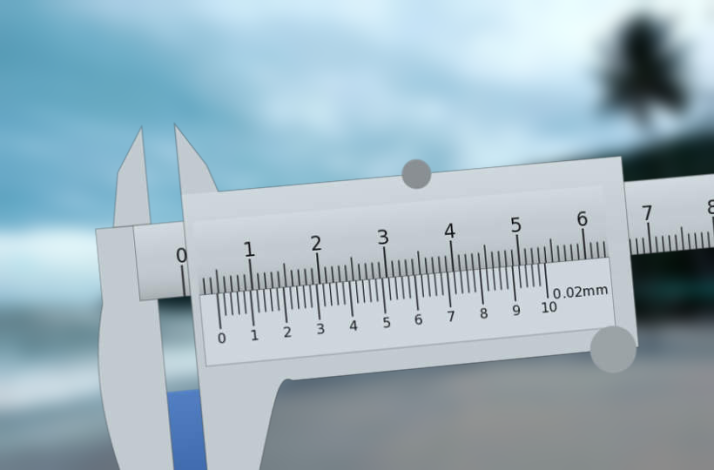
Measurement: 4.8 mm
